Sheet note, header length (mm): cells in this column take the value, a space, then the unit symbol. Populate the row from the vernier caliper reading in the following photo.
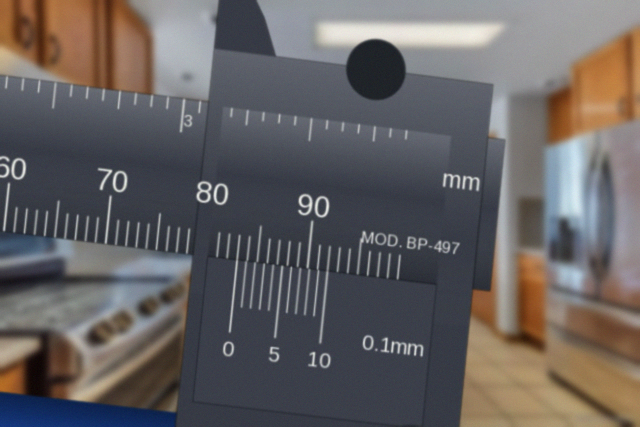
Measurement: 83.0 mm
